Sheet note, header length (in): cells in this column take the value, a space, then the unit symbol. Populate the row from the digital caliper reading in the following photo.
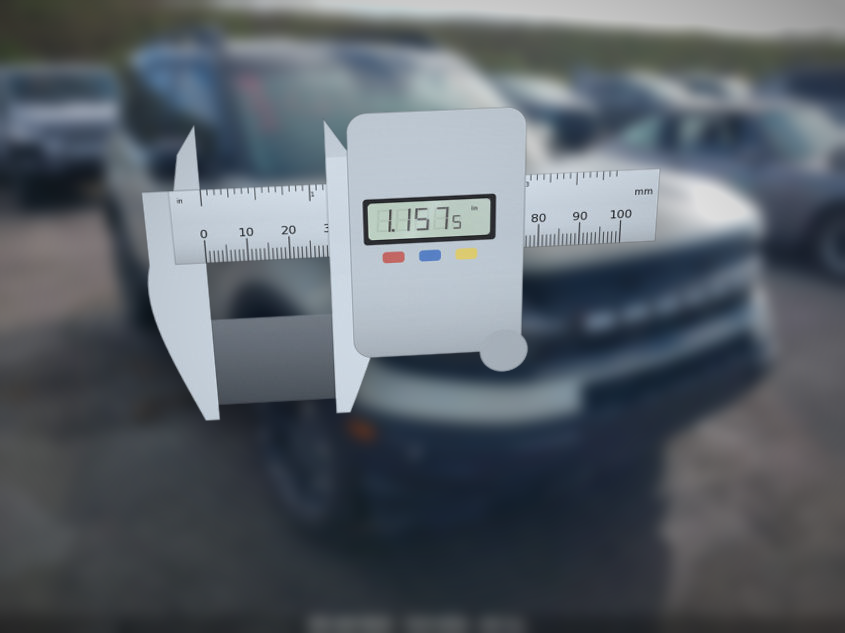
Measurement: 1.1575 in
